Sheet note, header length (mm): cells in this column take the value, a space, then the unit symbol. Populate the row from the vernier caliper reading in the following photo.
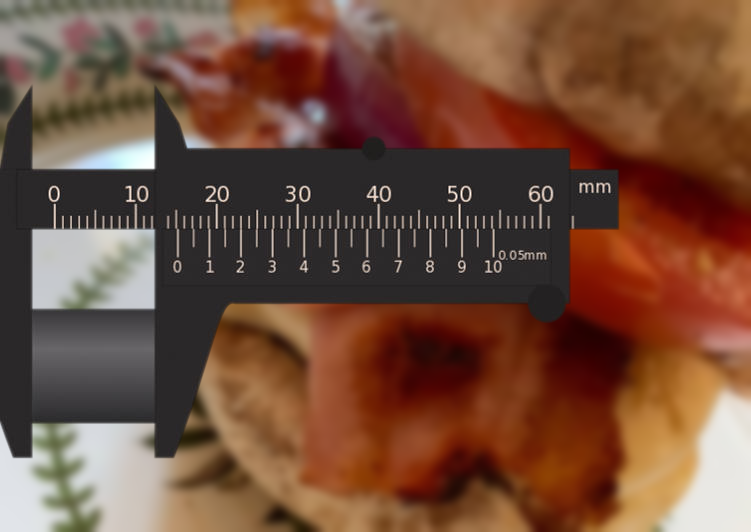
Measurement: 15.2 mm
